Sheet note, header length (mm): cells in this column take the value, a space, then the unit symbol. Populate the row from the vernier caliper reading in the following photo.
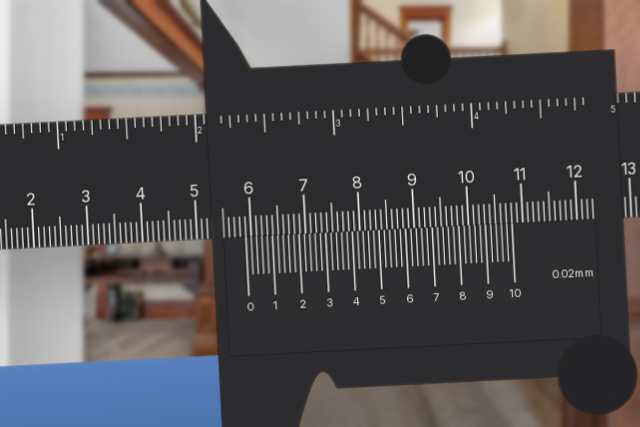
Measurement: 59.0 mm
